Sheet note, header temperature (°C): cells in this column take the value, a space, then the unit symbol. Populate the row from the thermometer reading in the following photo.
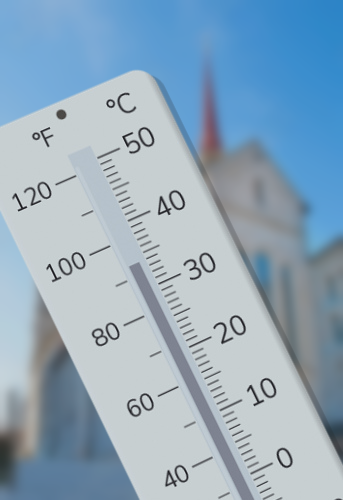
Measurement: 34 °C
